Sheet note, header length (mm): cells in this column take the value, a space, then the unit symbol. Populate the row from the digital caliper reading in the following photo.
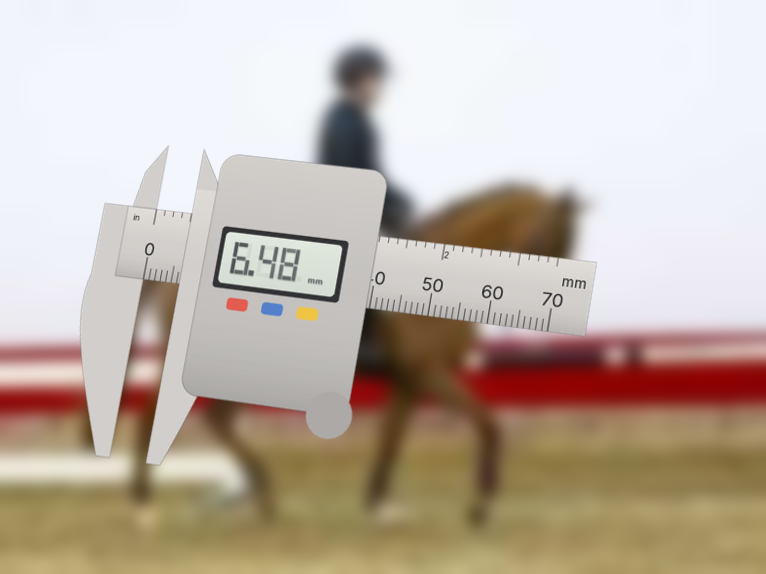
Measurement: 6.48 mm
